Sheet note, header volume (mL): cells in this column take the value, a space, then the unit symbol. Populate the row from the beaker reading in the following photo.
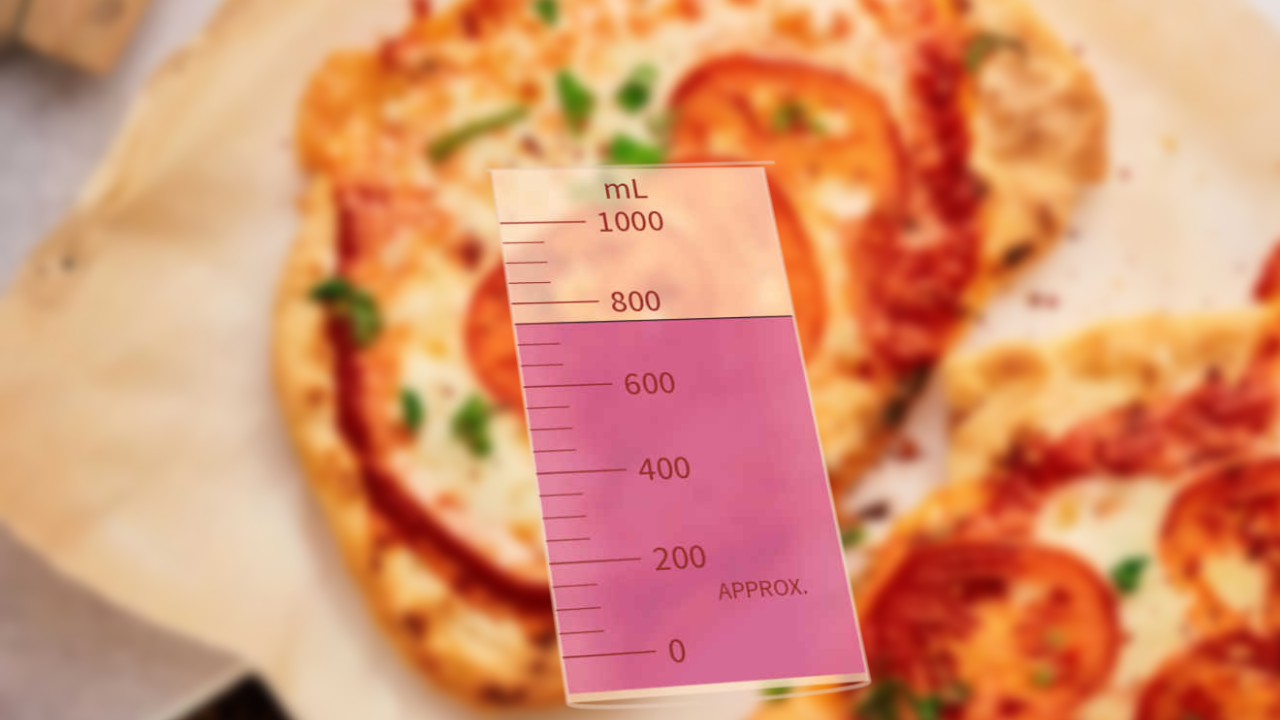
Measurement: 750 mL
